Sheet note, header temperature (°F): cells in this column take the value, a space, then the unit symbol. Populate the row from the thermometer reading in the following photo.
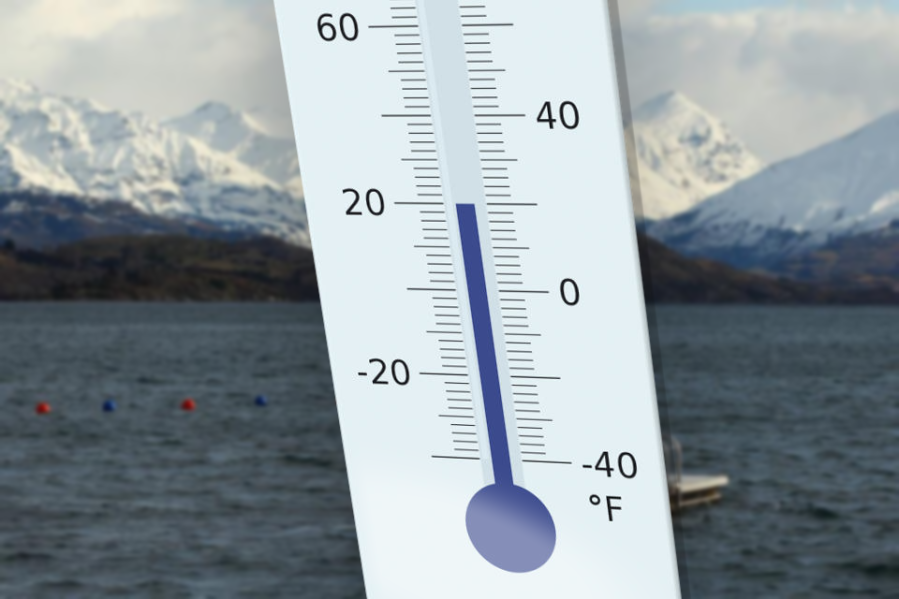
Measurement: 20 °F
